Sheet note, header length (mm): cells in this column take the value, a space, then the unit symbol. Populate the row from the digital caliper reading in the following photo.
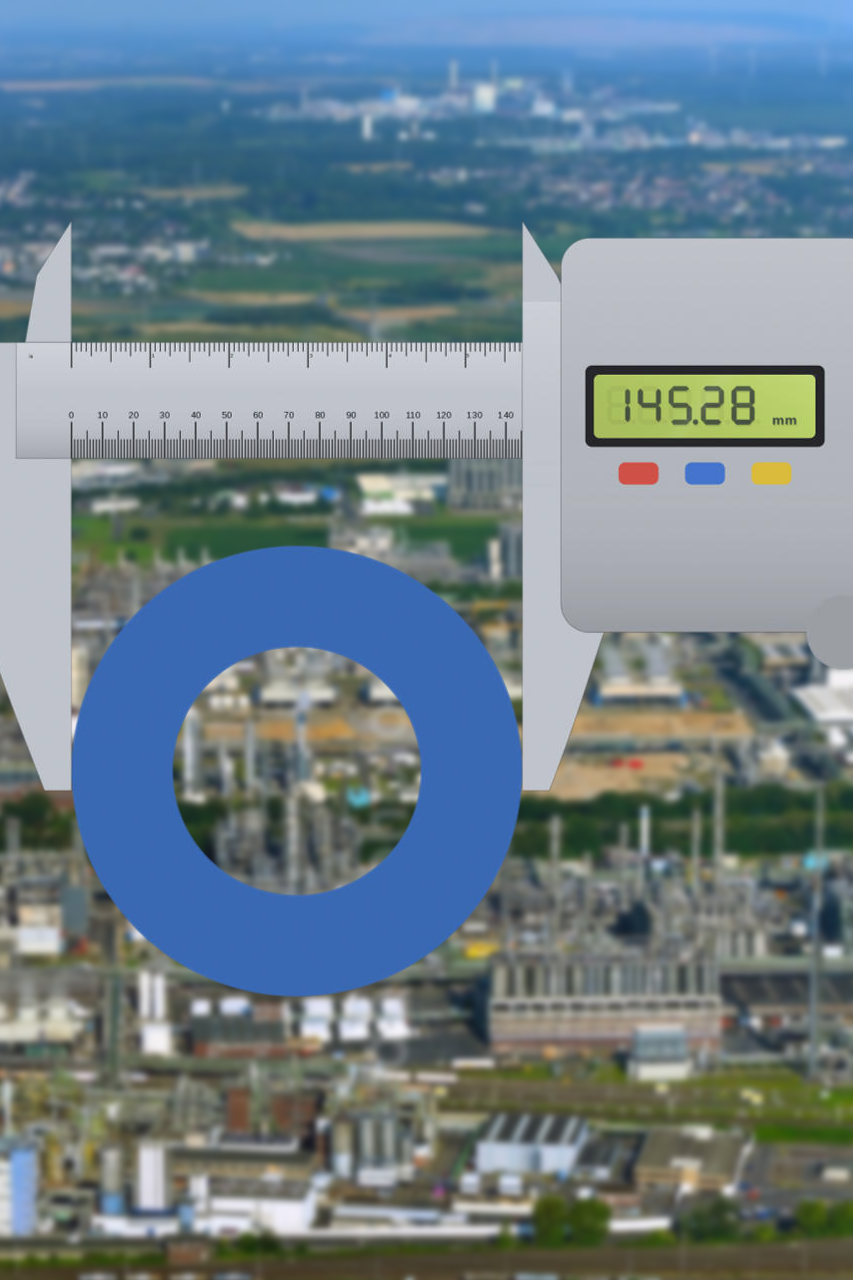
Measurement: 145.28 mm
